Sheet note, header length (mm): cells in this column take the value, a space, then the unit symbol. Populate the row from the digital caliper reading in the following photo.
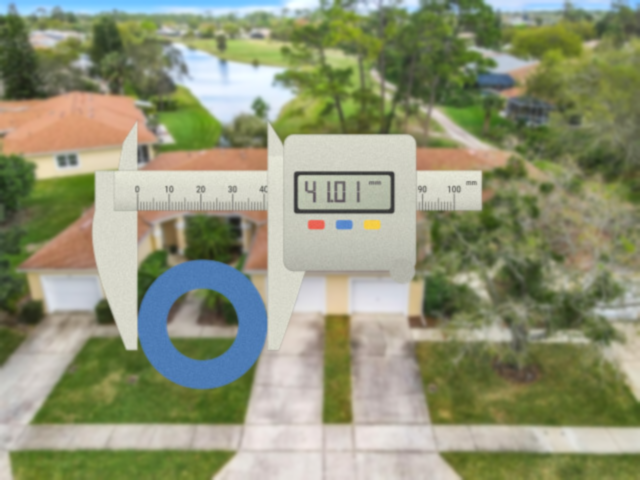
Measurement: 41.01 mm
